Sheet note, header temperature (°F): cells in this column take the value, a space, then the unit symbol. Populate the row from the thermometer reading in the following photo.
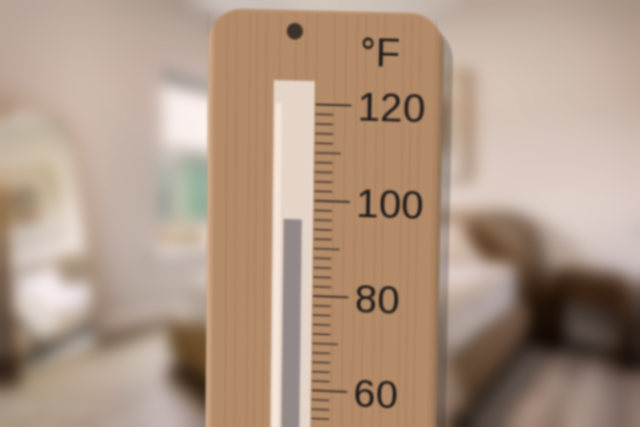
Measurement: 96 °F
